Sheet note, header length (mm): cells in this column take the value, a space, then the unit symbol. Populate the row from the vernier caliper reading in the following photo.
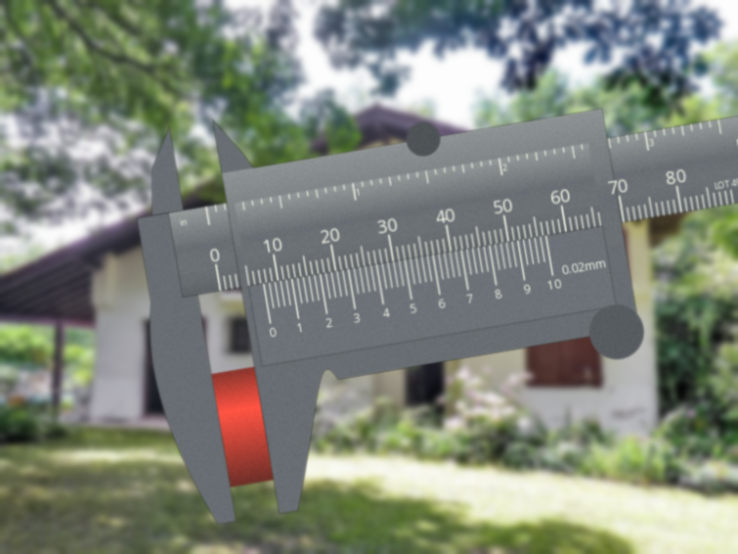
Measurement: 7.5 mm
